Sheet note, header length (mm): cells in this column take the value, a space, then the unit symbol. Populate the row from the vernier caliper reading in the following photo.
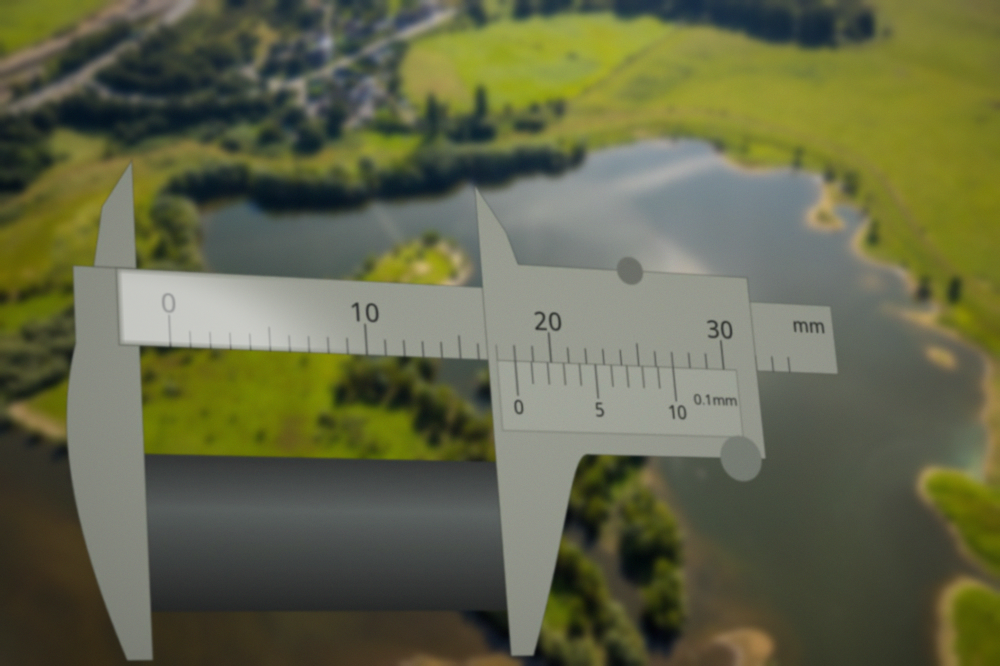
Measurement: 18.0 mm
